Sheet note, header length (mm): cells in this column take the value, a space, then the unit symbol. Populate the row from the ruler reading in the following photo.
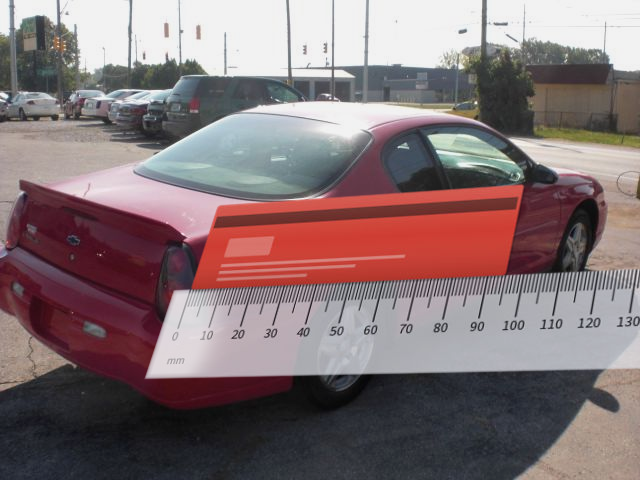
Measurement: 95 mm
